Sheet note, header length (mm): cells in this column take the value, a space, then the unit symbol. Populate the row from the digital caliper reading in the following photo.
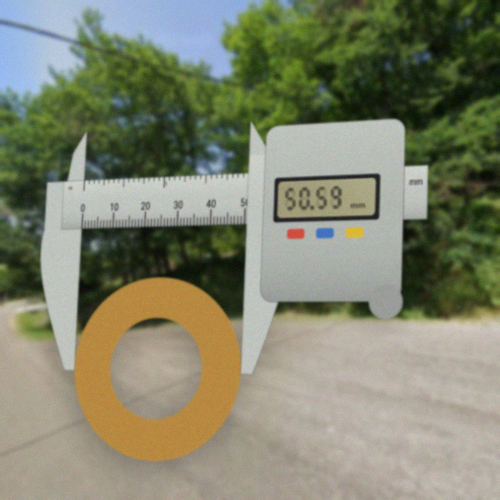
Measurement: 50.59 mm
